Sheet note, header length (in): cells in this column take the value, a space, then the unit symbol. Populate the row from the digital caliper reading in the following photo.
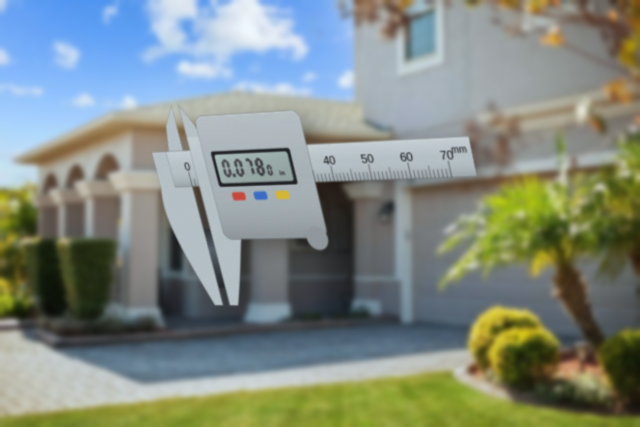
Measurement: 0.0780 in
